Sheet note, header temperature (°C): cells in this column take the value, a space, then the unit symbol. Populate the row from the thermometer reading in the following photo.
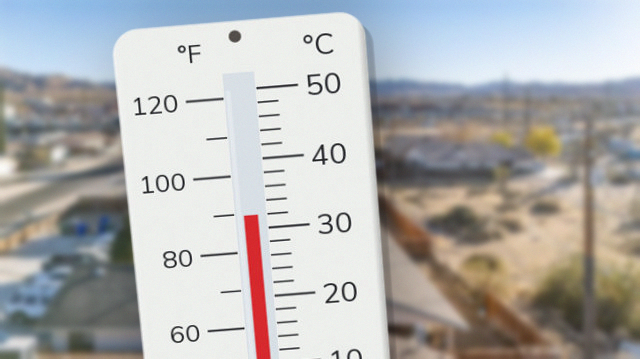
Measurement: 32 °C
